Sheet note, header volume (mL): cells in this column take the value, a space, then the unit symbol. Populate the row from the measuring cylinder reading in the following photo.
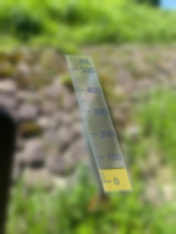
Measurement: 50 mL
